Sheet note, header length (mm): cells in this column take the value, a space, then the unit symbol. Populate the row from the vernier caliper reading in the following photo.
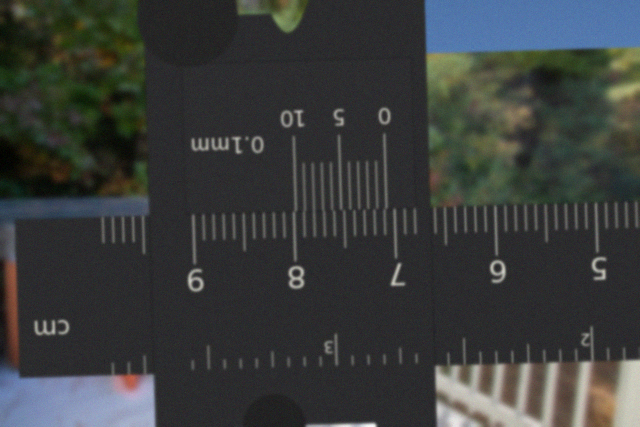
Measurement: 70.8 mm
